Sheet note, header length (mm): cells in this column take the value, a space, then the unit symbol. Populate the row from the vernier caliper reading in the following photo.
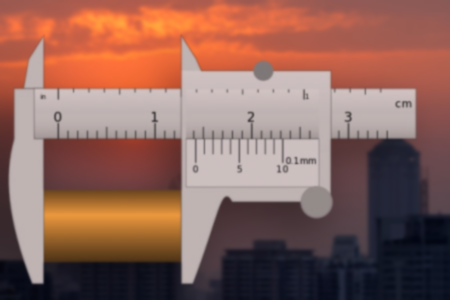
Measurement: 14.2 mm
